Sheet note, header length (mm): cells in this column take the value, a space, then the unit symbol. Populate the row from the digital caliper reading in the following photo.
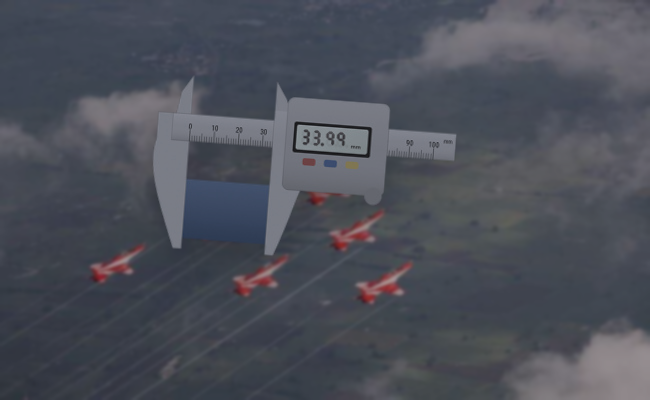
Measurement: 33.99 mm
